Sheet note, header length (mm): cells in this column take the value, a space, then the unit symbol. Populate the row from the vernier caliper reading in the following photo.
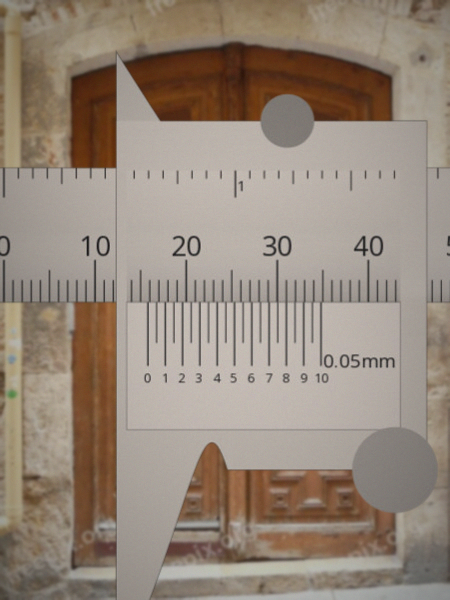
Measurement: 15.8 mm
